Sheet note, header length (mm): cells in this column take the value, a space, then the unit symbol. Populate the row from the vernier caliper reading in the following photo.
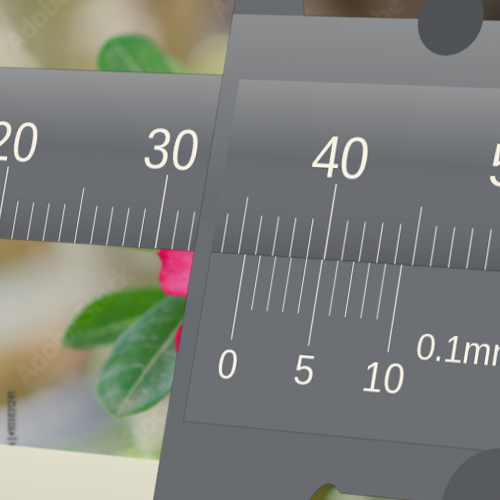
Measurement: 35.4 mm
